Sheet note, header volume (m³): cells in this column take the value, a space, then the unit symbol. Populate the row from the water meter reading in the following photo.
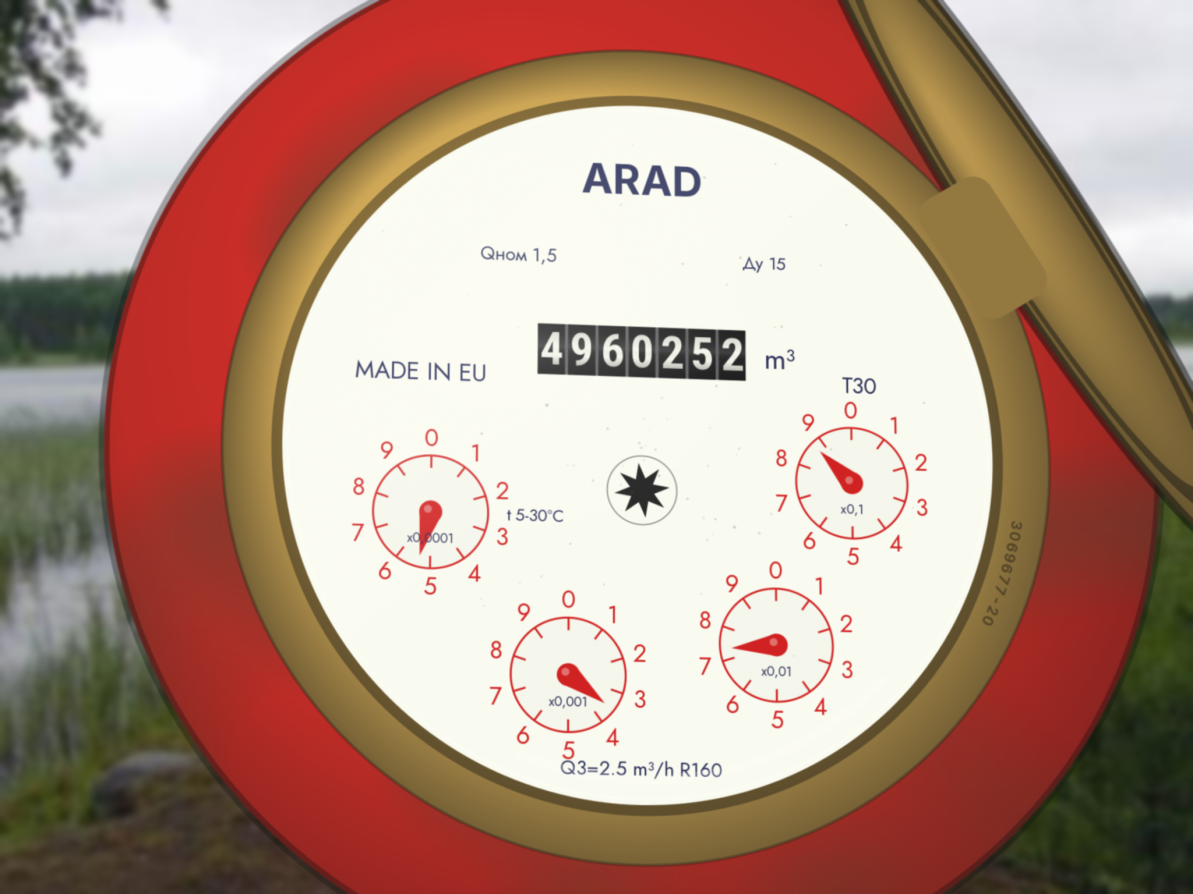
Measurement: 4960252.8735 m³
